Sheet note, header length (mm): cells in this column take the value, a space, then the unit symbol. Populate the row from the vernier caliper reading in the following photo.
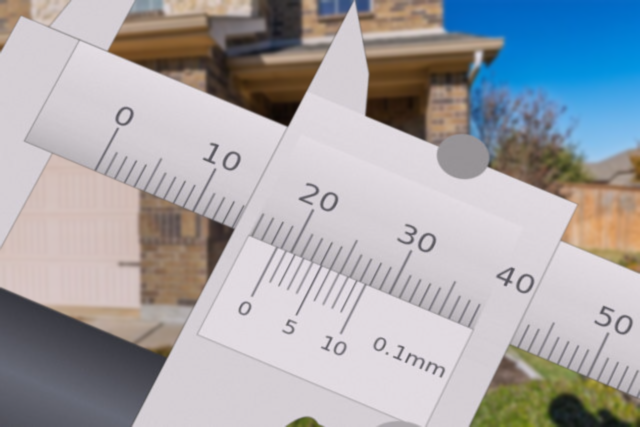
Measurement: 18.6 mm
